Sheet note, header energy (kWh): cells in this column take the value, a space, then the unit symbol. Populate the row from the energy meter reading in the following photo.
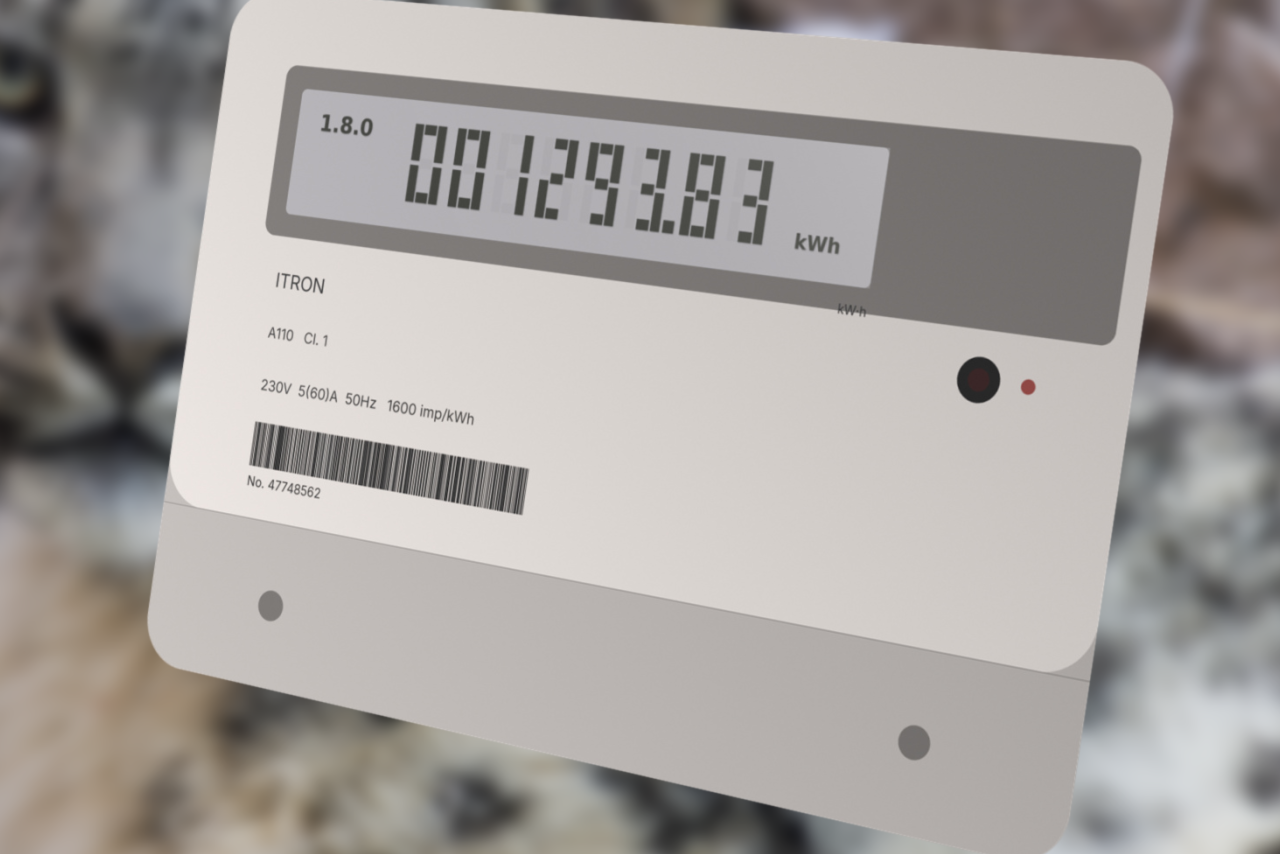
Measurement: 1293.83 kWh
